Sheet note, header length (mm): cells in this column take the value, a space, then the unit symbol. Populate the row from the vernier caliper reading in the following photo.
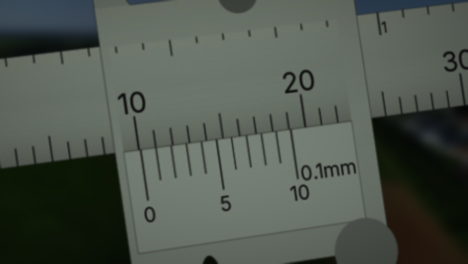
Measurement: 10.1 mm
